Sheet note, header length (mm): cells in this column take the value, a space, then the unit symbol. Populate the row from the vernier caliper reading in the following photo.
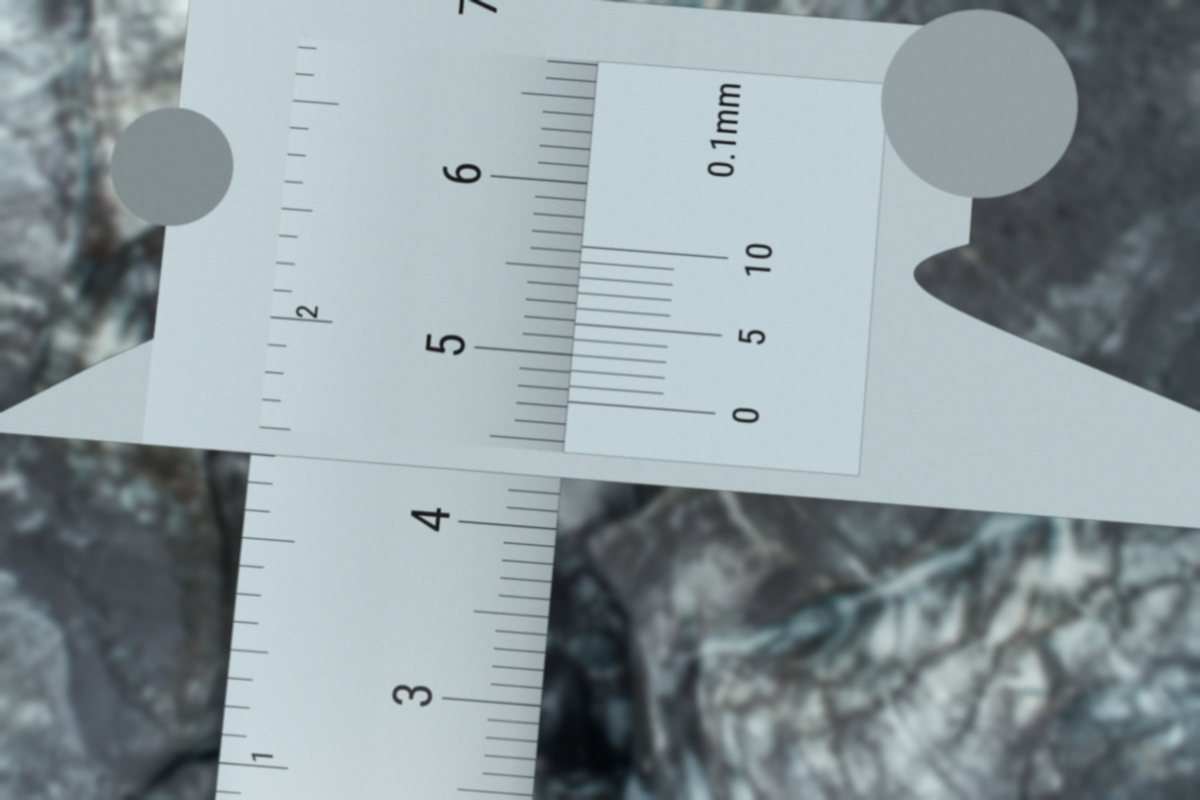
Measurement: 47.3 mm
